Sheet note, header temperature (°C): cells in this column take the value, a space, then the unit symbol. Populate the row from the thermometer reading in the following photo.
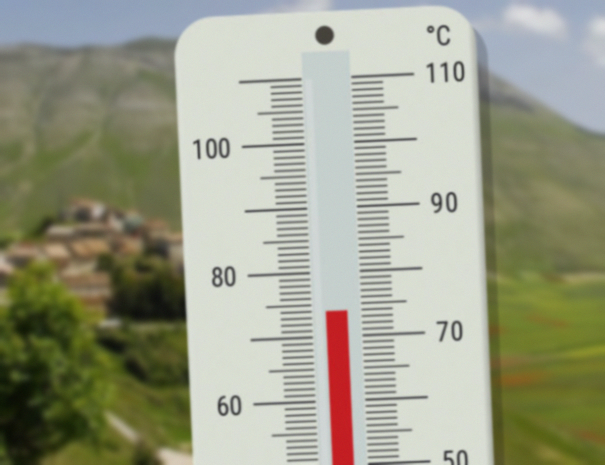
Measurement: 74 °C
